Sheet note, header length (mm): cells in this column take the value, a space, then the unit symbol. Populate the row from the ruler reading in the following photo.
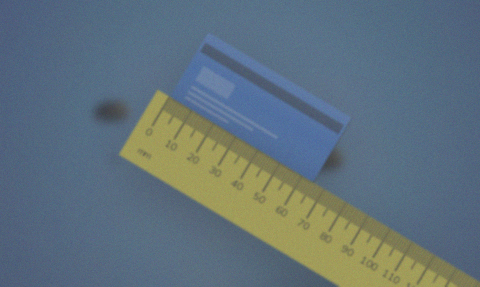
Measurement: 65 mm
